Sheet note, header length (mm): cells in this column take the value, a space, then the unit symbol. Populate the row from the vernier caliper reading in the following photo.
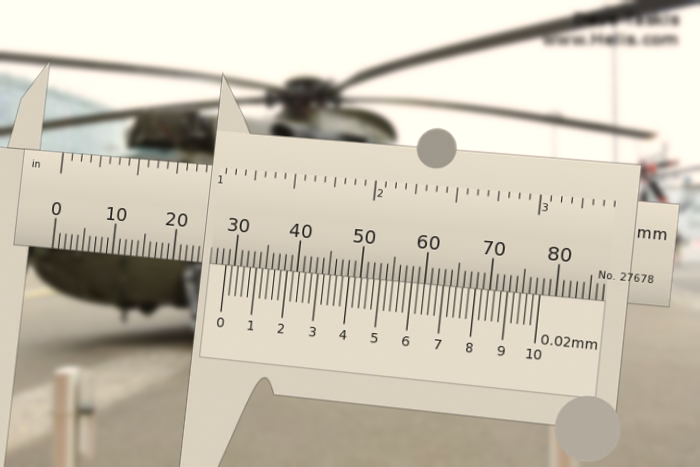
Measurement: 28.6 mm
